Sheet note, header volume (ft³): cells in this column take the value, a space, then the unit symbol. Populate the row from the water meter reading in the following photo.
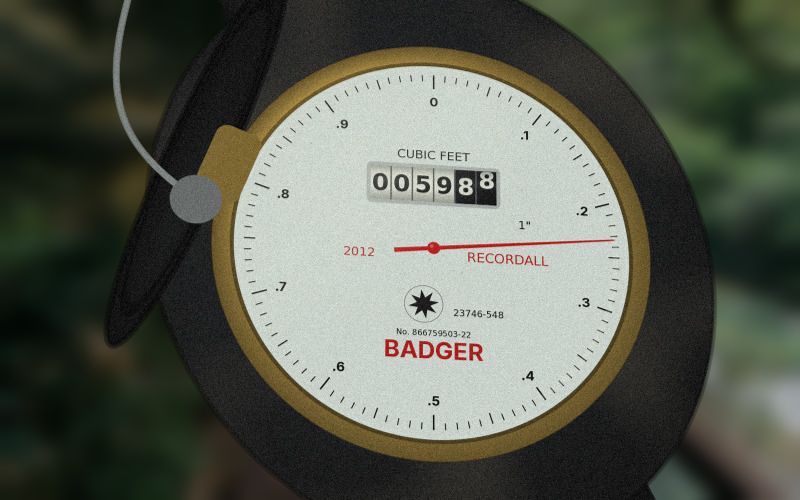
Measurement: 5988.23 ft³
